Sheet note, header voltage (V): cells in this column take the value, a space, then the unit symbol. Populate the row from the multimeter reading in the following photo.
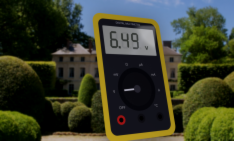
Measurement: 6.49 V
